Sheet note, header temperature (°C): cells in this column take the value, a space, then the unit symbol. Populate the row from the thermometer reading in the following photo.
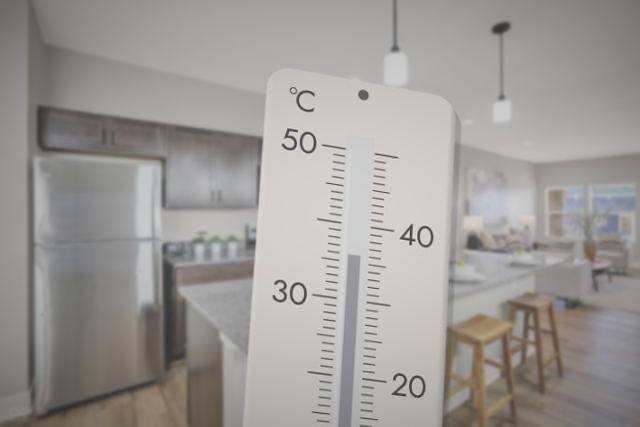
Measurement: 36 °C
